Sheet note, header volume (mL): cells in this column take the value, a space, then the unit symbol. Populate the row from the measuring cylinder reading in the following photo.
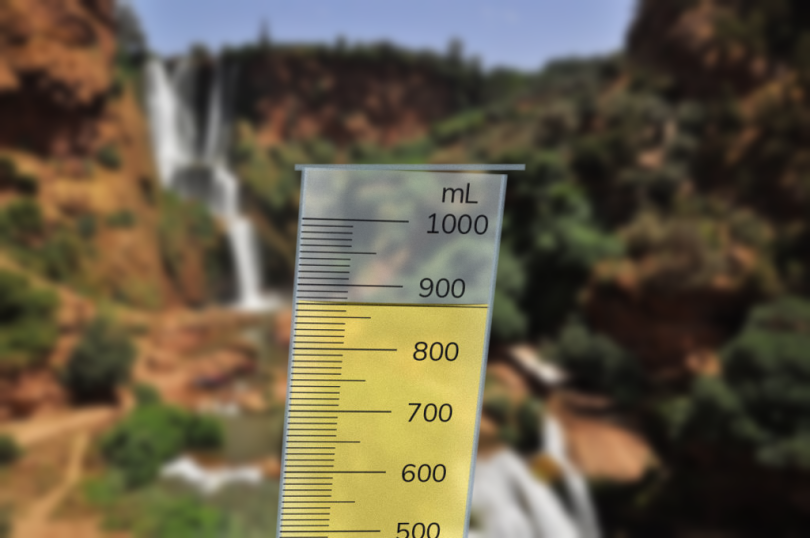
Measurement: 870 mL
